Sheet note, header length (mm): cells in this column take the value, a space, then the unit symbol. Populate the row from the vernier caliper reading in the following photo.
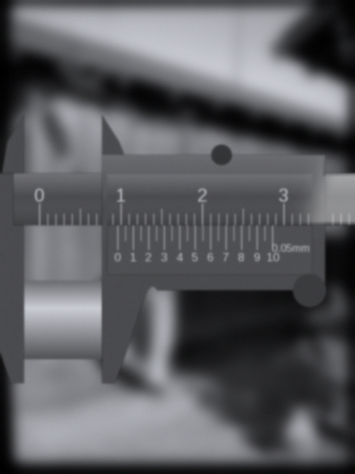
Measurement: 9.6 mm
